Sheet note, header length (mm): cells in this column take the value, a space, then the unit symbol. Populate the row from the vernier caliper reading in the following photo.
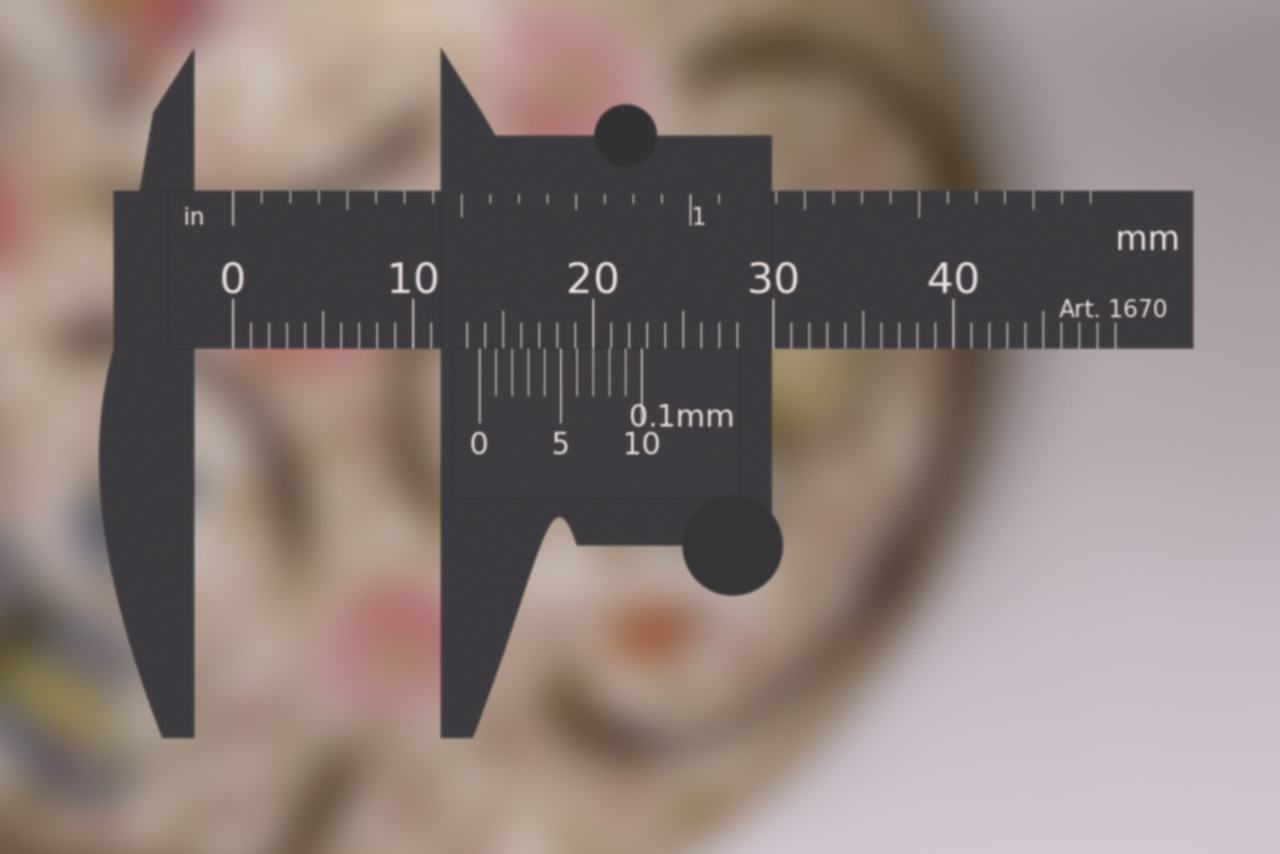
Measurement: 13.7 mm
